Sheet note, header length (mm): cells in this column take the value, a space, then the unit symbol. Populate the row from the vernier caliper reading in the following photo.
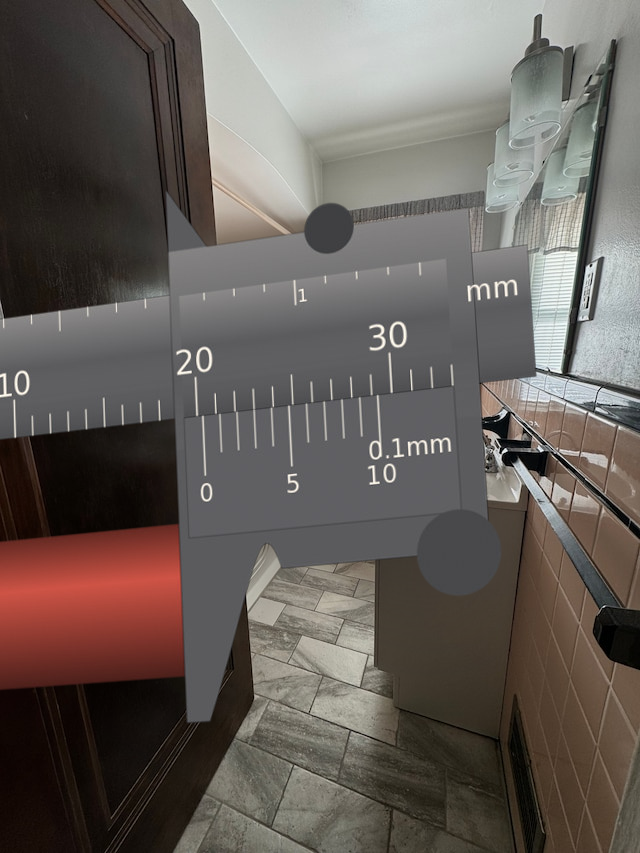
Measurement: 20.3 mm
